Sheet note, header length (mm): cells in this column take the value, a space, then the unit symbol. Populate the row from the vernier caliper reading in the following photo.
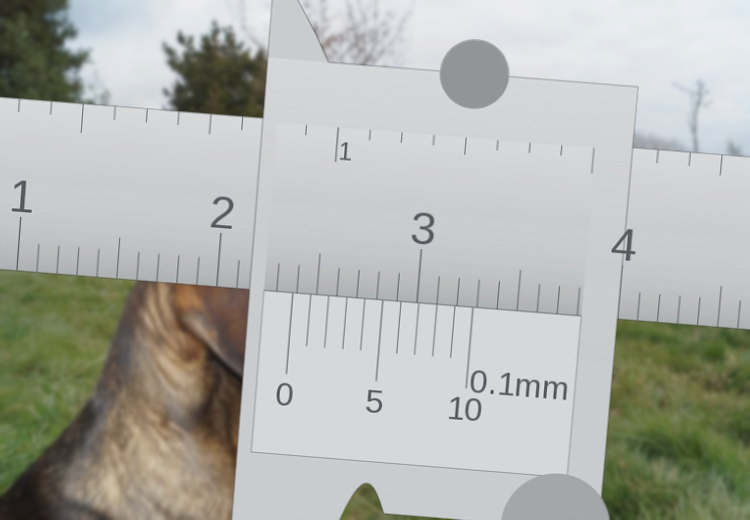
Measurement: 23.8 mm
